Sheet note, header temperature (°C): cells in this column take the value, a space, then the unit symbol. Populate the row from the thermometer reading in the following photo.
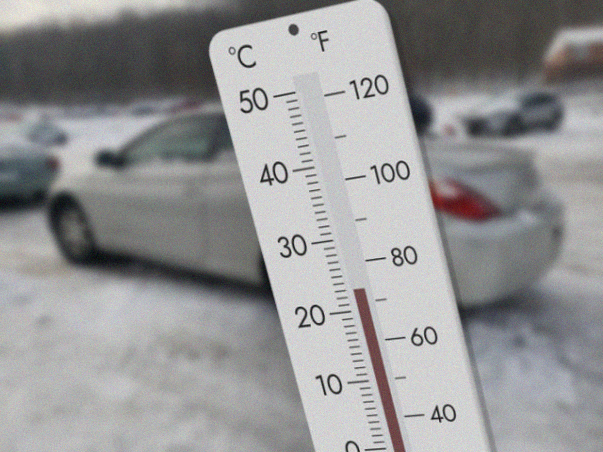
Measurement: 23 °C
